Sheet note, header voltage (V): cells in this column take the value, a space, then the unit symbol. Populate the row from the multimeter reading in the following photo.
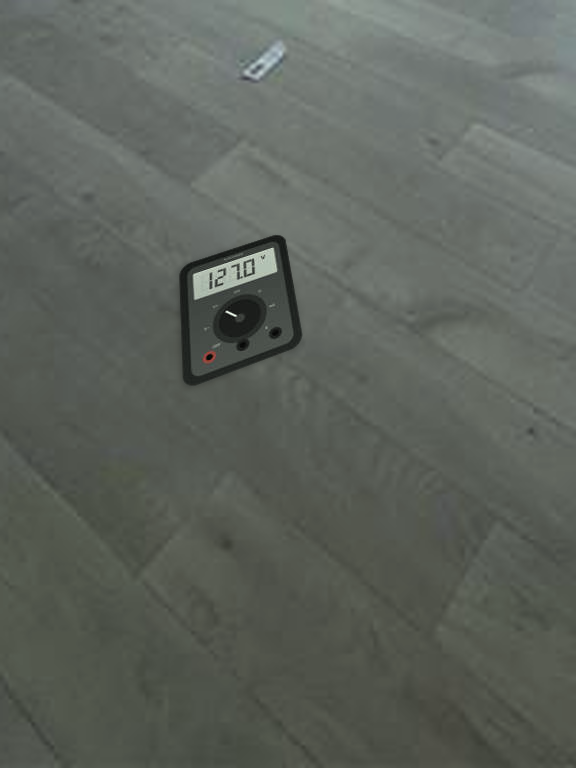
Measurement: 127.0 V
